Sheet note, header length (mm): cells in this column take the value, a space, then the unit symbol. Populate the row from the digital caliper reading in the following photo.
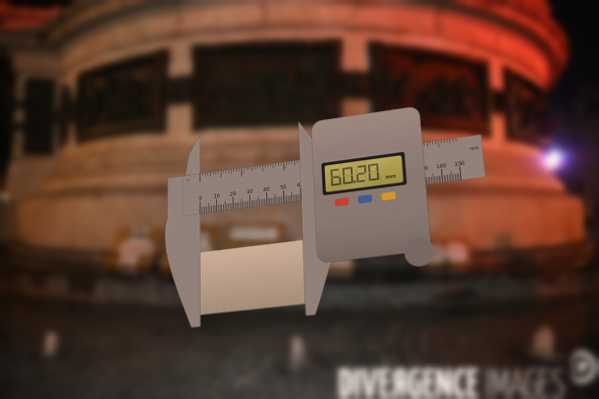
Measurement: 60.20 mm
